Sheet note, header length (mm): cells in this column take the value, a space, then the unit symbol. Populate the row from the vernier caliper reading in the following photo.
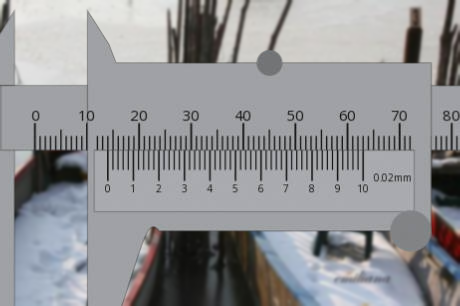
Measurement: 14.0 mm
